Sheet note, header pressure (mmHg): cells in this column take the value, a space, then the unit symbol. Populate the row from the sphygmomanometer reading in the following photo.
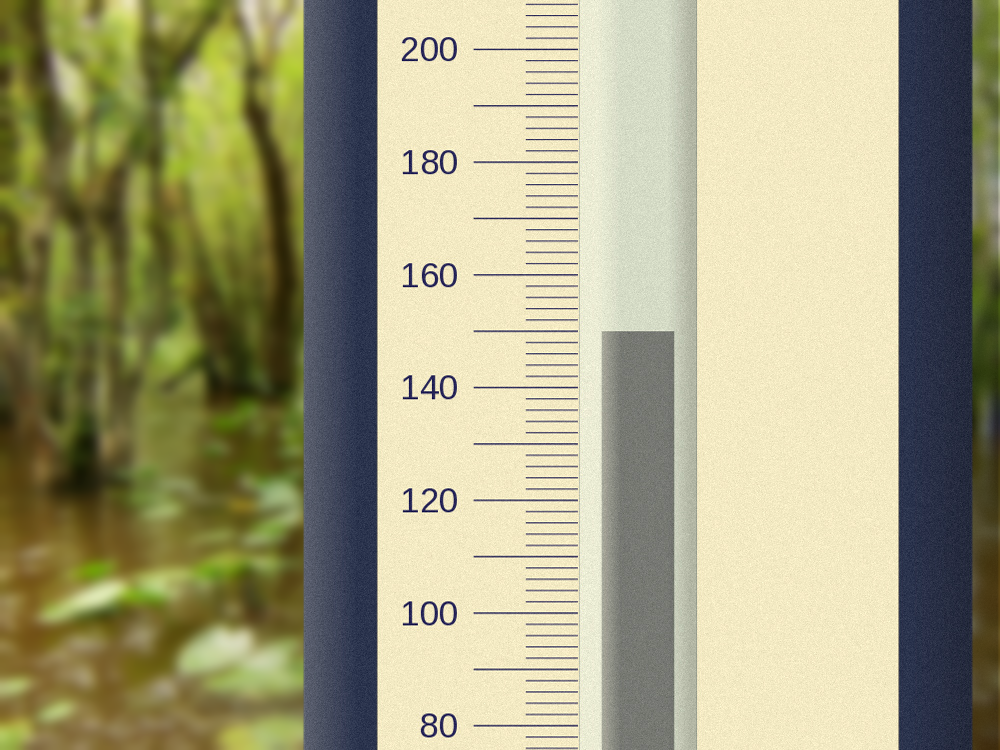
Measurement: 150 mmHg
